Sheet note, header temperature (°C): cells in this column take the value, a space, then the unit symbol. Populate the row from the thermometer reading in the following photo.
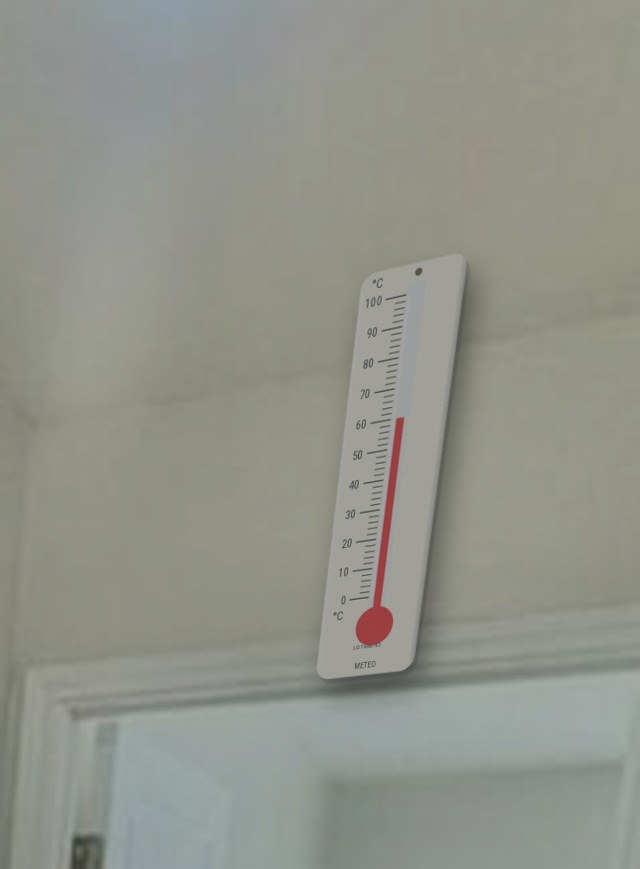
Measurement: 60 °C
